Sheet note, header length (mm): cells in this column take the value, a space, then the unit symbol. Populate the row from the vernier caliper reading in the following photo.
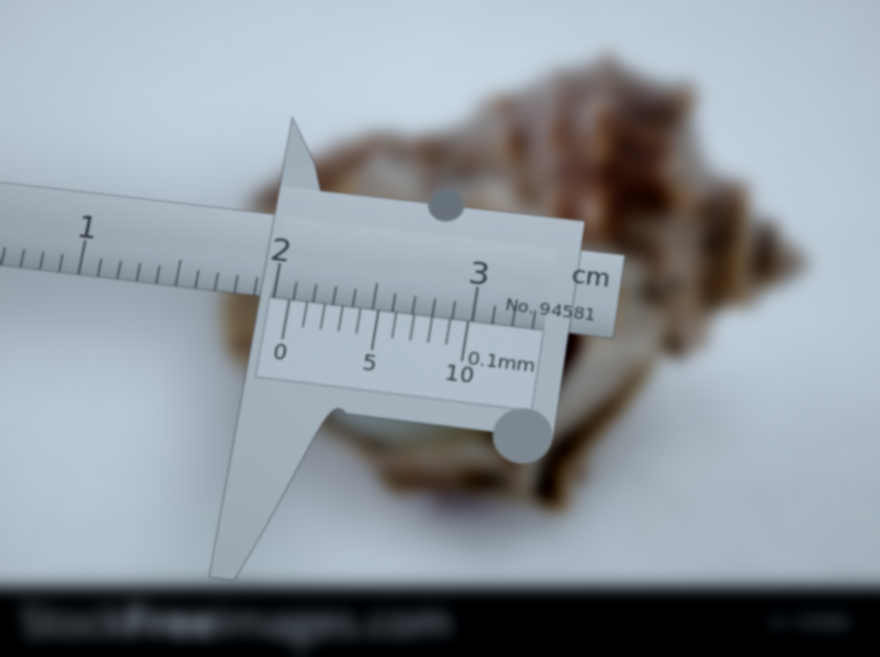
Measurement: 20.8 mm
